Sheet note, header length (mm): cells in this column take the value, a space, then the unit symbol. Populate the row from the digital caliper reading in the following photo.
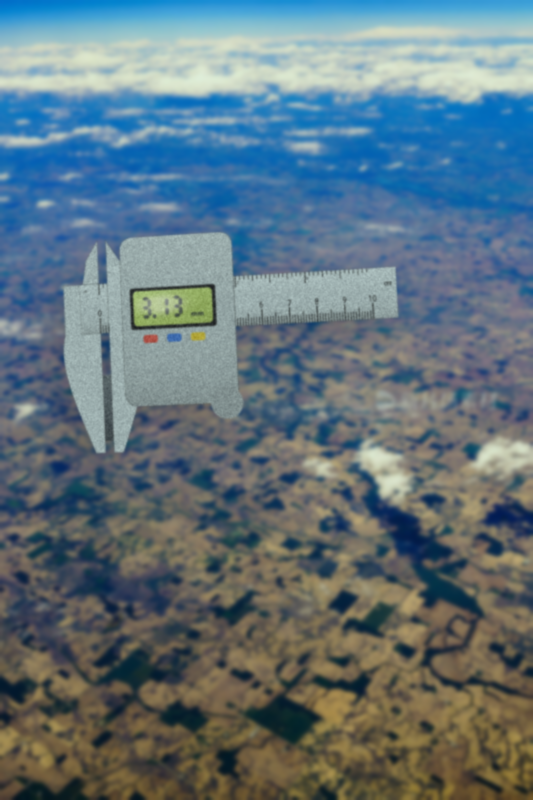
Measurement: 3.13 mm
